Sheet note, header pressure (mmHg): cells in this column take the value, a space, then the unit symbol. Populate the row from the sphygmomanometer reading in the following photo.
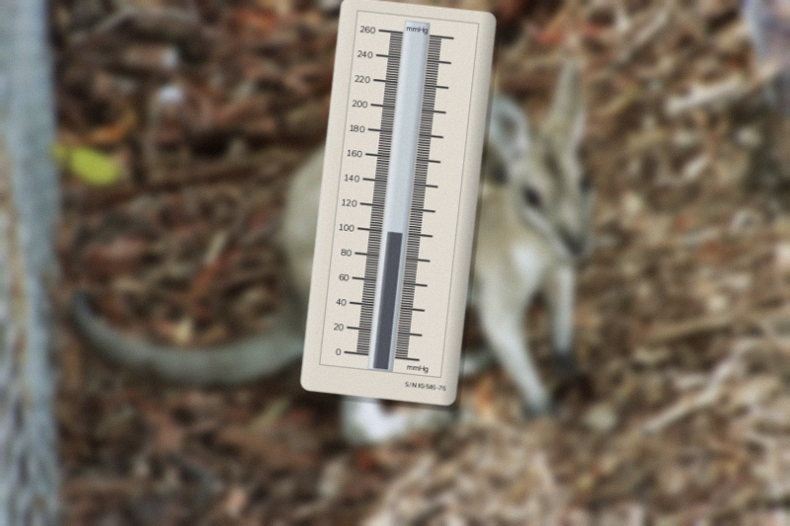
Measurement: 100 mmHg
